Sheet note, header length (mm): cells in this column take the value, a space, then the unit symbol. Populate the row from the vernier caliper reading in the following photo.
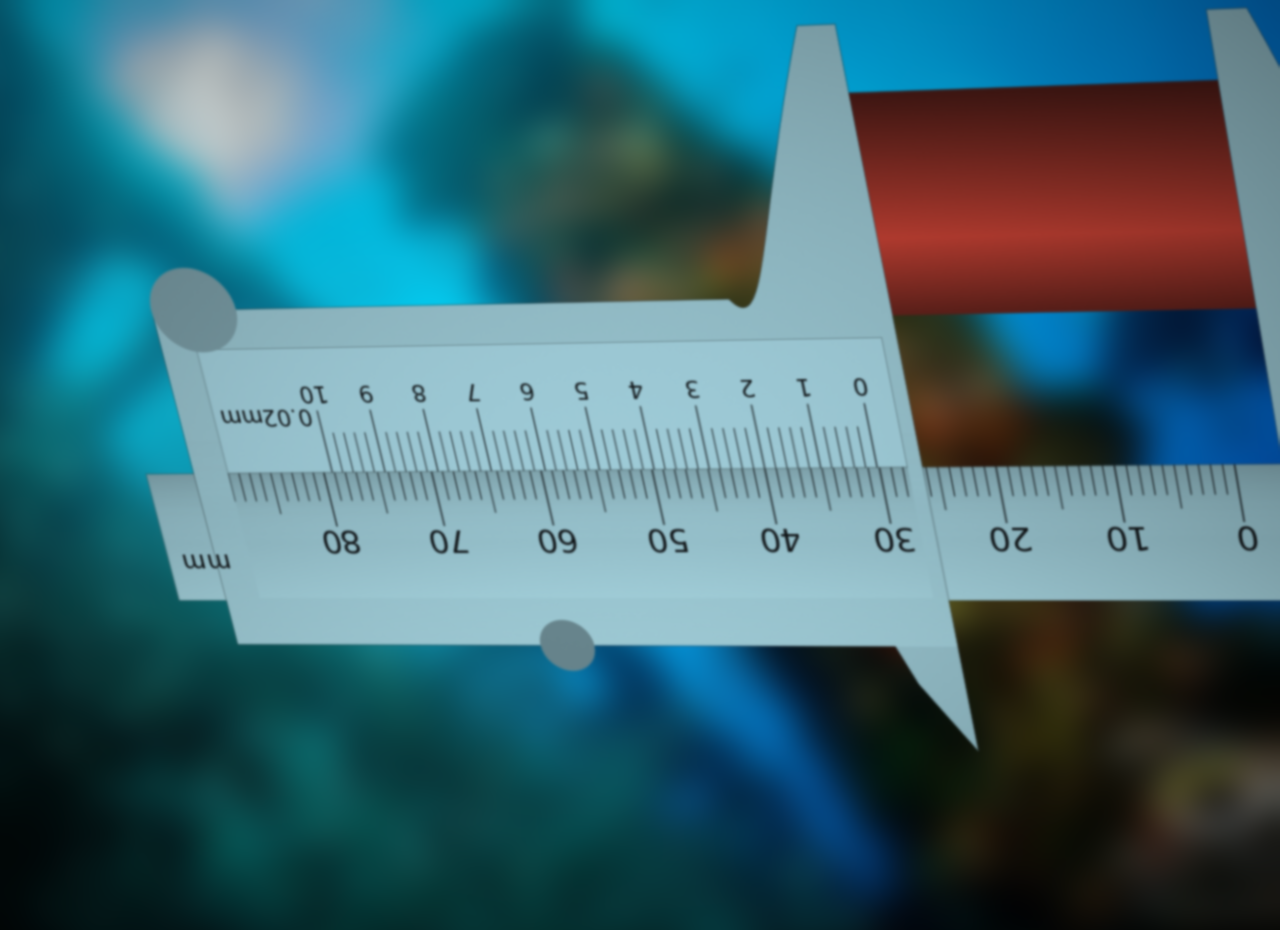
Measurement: 30.2 mm
